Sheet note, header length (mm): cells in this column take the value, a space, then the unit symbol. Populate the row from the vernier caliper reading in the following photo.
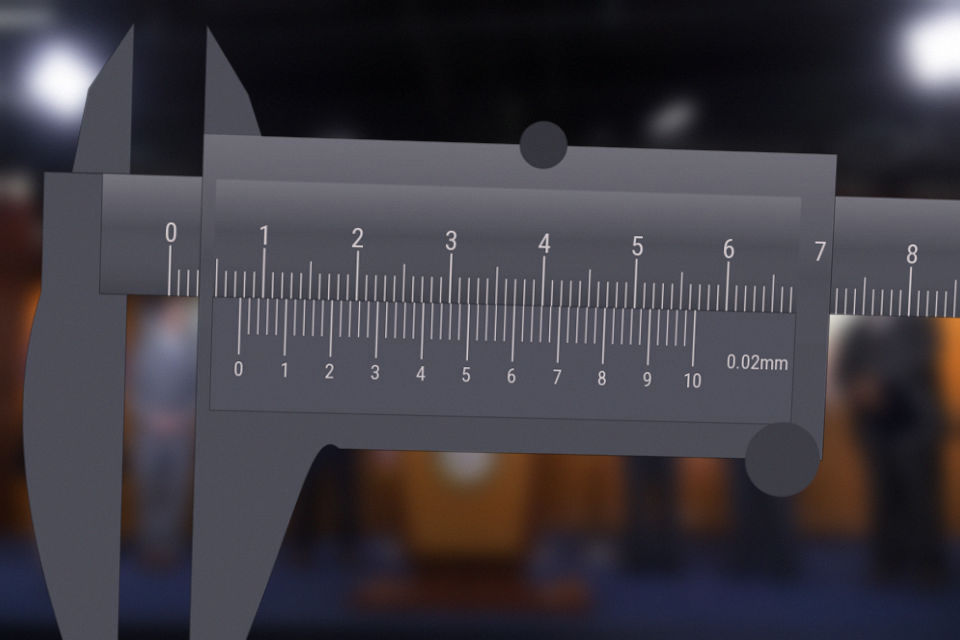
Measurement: 7.6 mm
